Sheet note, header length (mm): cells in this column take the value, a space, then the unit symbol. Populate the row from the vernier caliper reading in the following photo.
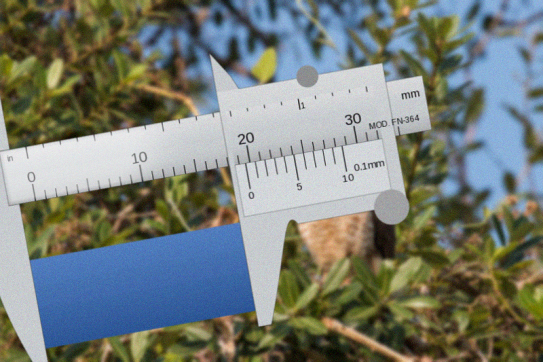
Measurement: 19.6 mm
